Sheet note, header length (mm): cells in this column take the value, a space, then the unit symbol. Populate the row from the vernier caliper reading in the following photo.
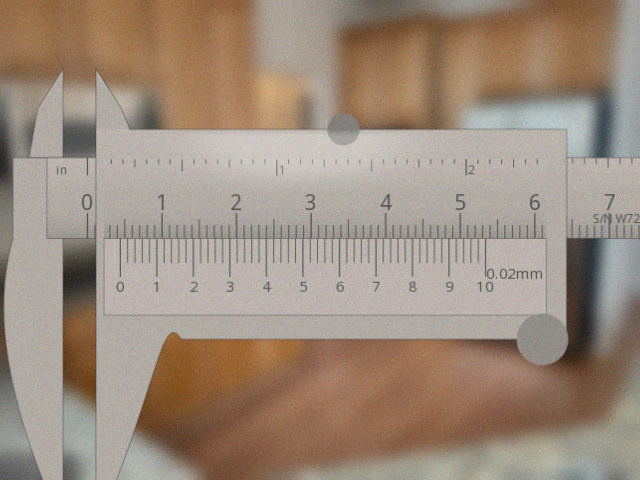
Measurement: 4.4 mm
